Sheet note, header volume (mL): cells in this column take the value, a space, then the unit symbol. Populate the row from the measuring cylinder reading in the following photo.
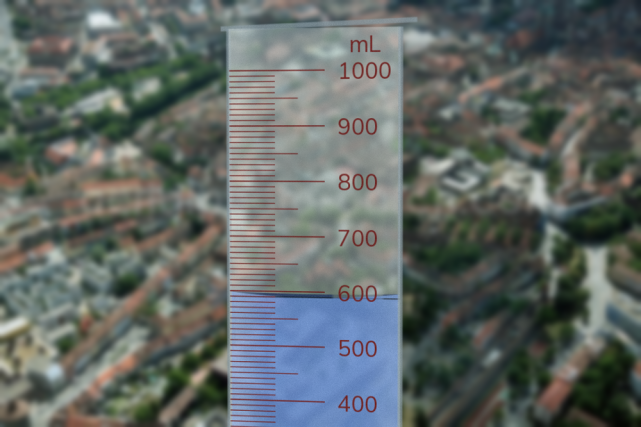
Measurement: 590 mL
